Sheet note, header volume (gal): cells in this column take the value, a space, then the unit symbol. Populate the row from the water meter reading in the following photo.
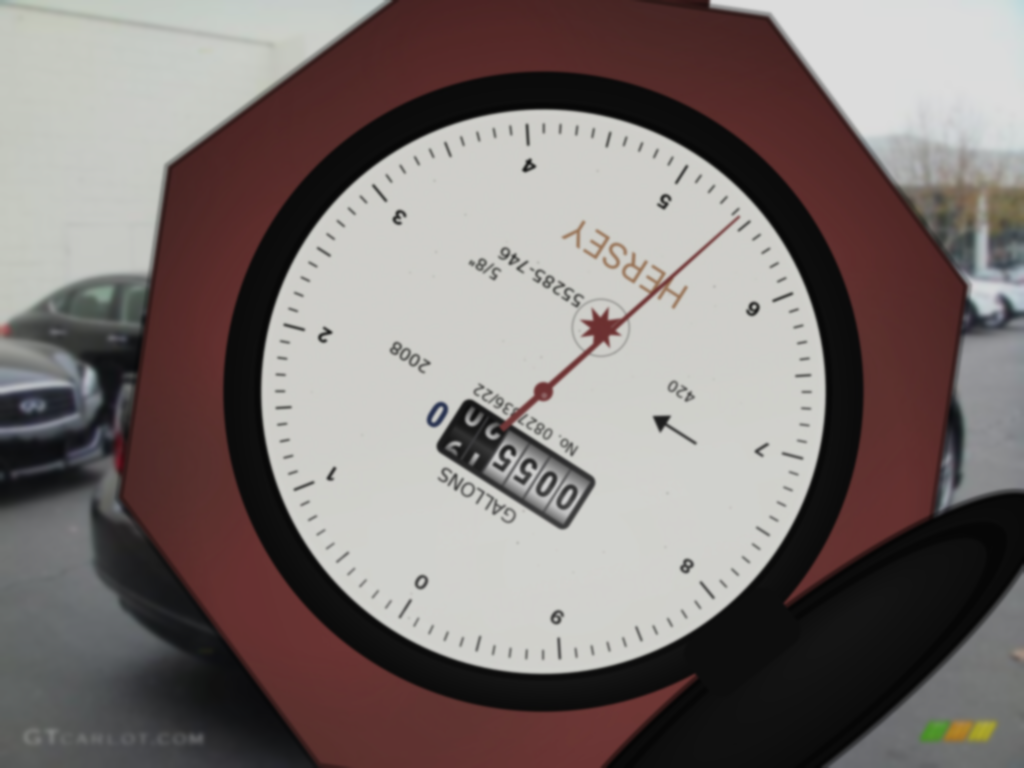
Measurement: 55195.4 gal
